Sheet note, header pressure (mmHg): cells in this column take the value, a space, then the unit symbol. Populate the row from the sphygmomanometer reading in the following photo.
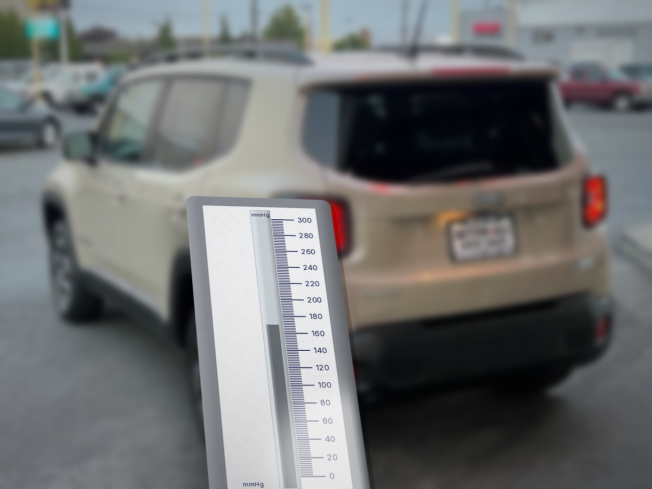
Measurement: 170 mmHg
